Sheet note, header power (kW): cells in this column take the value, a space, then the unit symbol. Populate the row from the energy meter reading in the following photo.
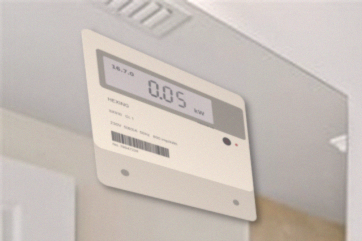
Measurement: 0.05 kW
